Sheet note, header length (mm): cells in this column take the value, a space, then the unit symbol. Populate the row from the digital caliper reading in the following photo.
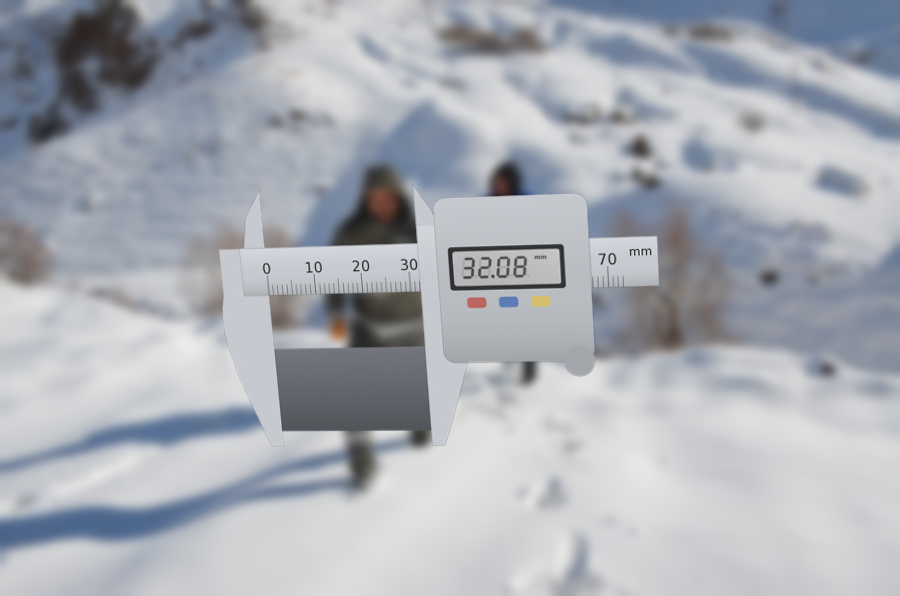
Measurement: 32.08 mm
